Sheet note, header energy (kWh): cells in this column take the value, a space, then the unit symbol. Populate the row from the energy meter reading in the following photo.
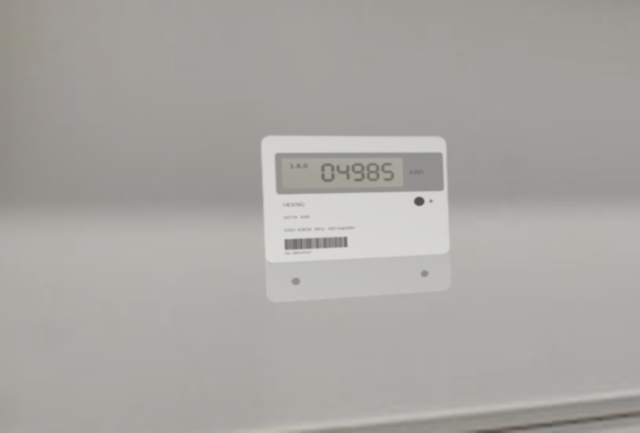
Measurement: 4985 kWh
